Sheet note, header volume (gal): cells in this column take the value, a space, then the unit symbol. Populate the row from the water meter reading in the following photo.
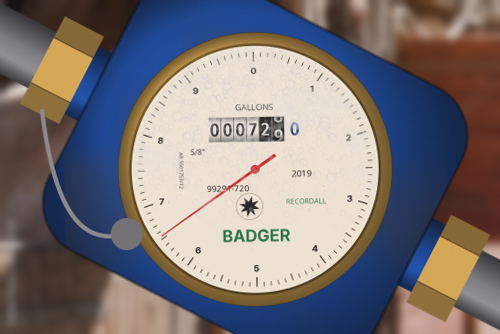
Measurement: 7286.5 gal
